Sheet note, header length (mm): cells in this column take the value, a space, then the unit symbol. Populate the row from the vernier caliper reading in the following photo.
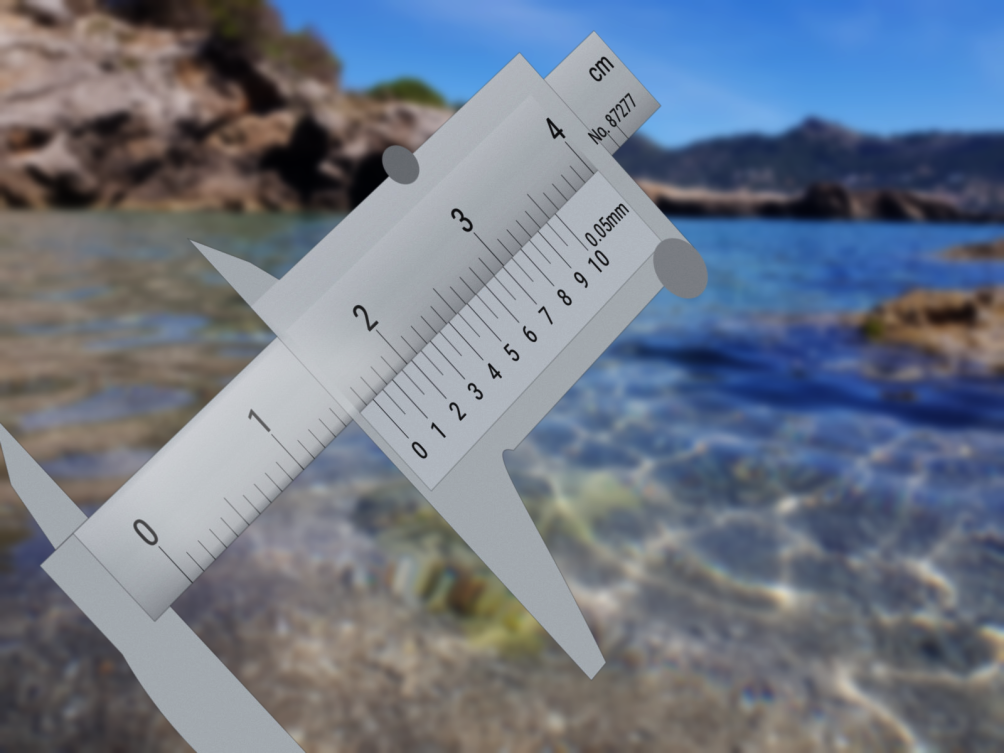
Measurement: 16.6 mm
